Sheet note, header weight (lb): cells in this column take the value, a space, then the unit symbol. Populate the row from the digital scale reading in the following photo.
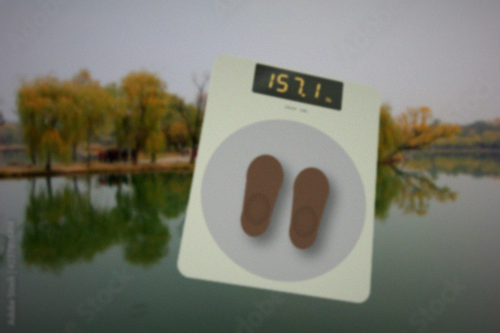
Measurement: 157.1 lb
